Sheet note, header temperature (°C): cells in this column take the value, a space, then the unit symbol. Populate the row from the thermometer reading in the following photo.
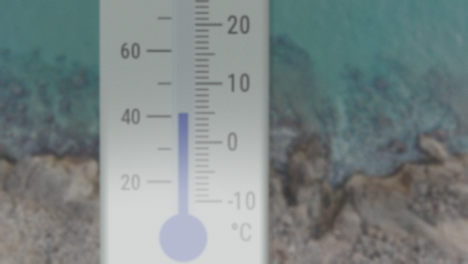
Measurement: 5 °C
